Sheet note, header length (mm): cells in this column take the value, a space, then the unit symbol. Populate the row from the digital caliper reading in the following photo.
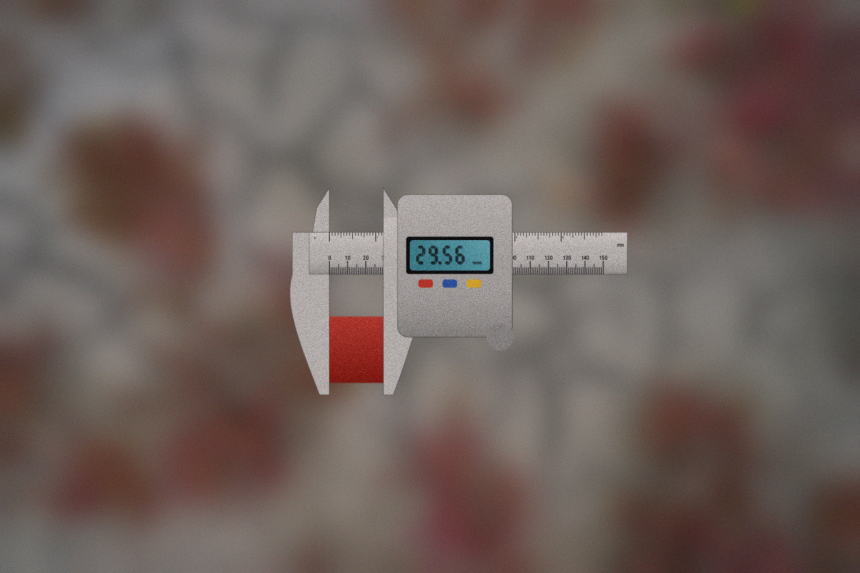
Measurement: 29.56 mm
